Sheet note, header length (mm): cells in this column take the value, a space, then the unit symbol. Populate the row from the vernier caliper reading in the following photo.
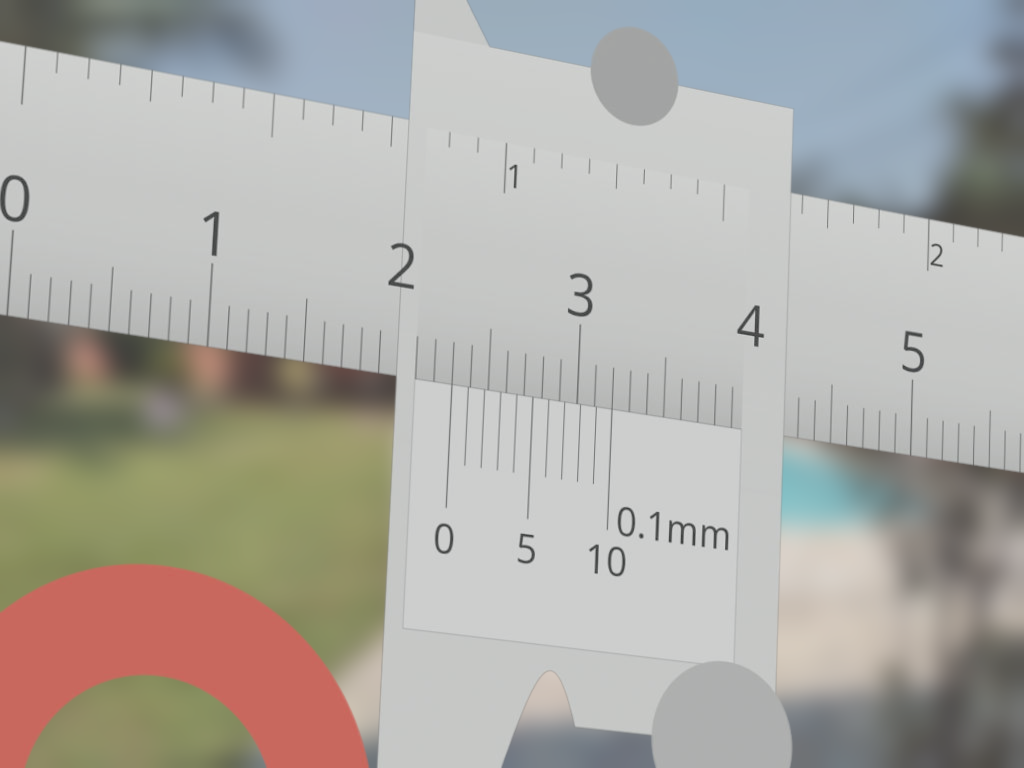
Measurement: 23.0 mm
